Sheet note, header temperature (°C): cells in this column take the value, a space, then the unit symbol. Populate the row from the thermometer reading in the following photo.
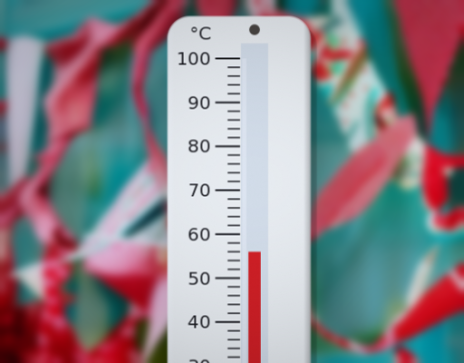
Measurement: 56 °C
